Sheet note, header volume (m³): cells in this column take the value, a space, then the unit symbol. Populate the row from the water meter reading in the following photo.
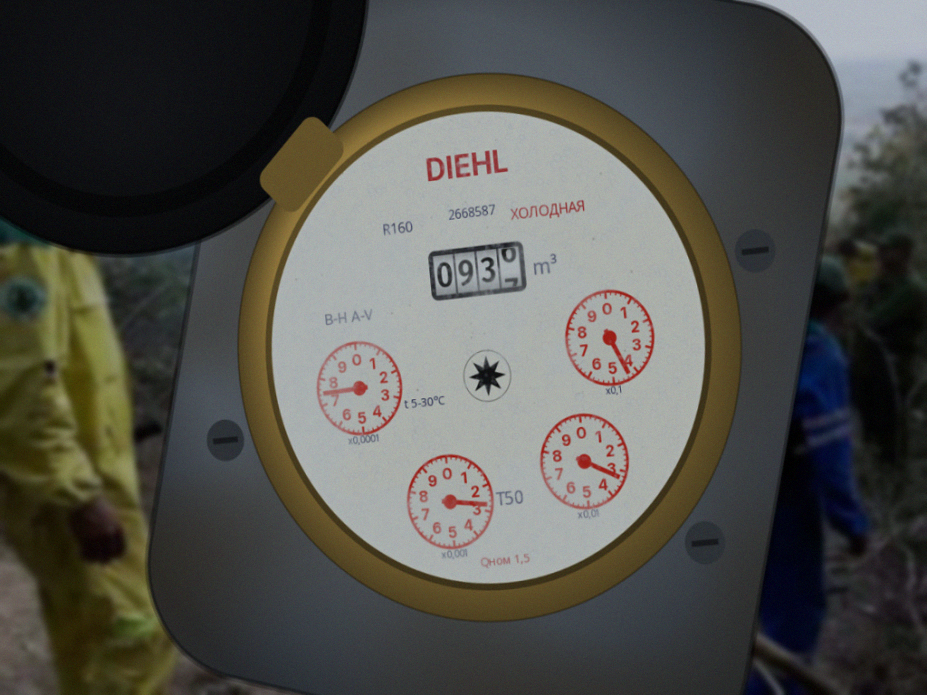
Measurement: 936.4327 m³
